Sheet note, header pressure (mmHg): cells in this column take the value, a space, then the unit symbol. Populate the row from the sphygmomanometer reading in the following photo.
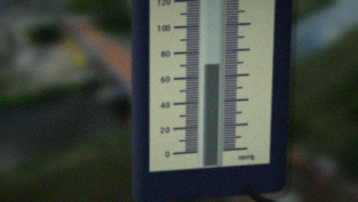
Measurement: 70 mmHg
